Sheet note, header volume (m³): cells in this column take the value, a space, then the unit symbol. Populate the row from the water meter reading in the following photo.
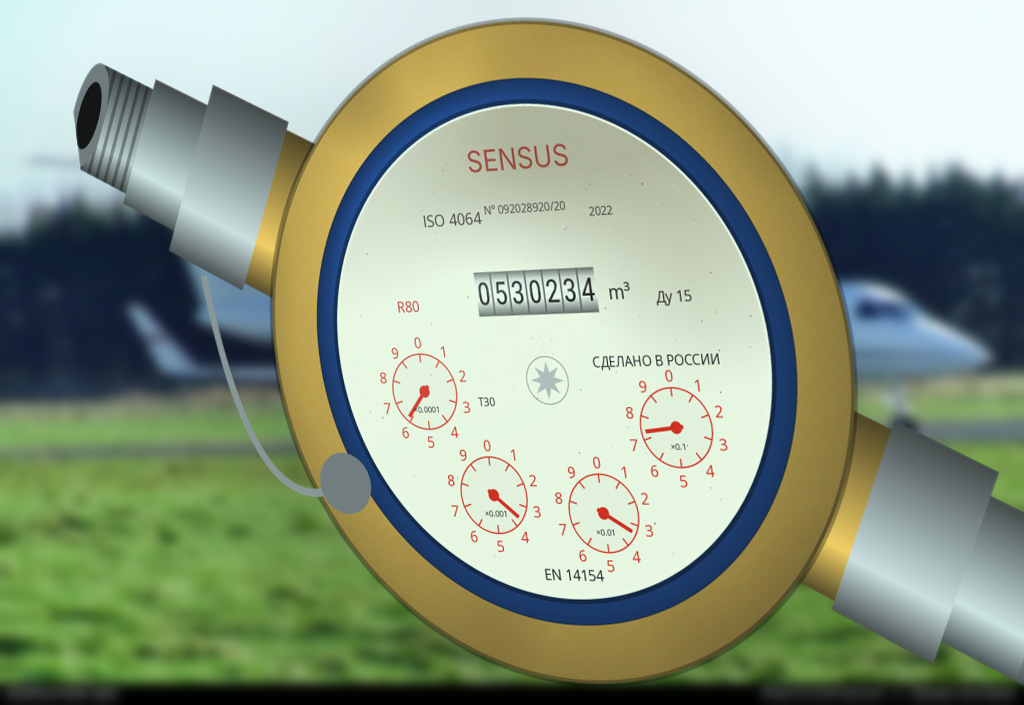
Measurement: 530234.7336 m³
